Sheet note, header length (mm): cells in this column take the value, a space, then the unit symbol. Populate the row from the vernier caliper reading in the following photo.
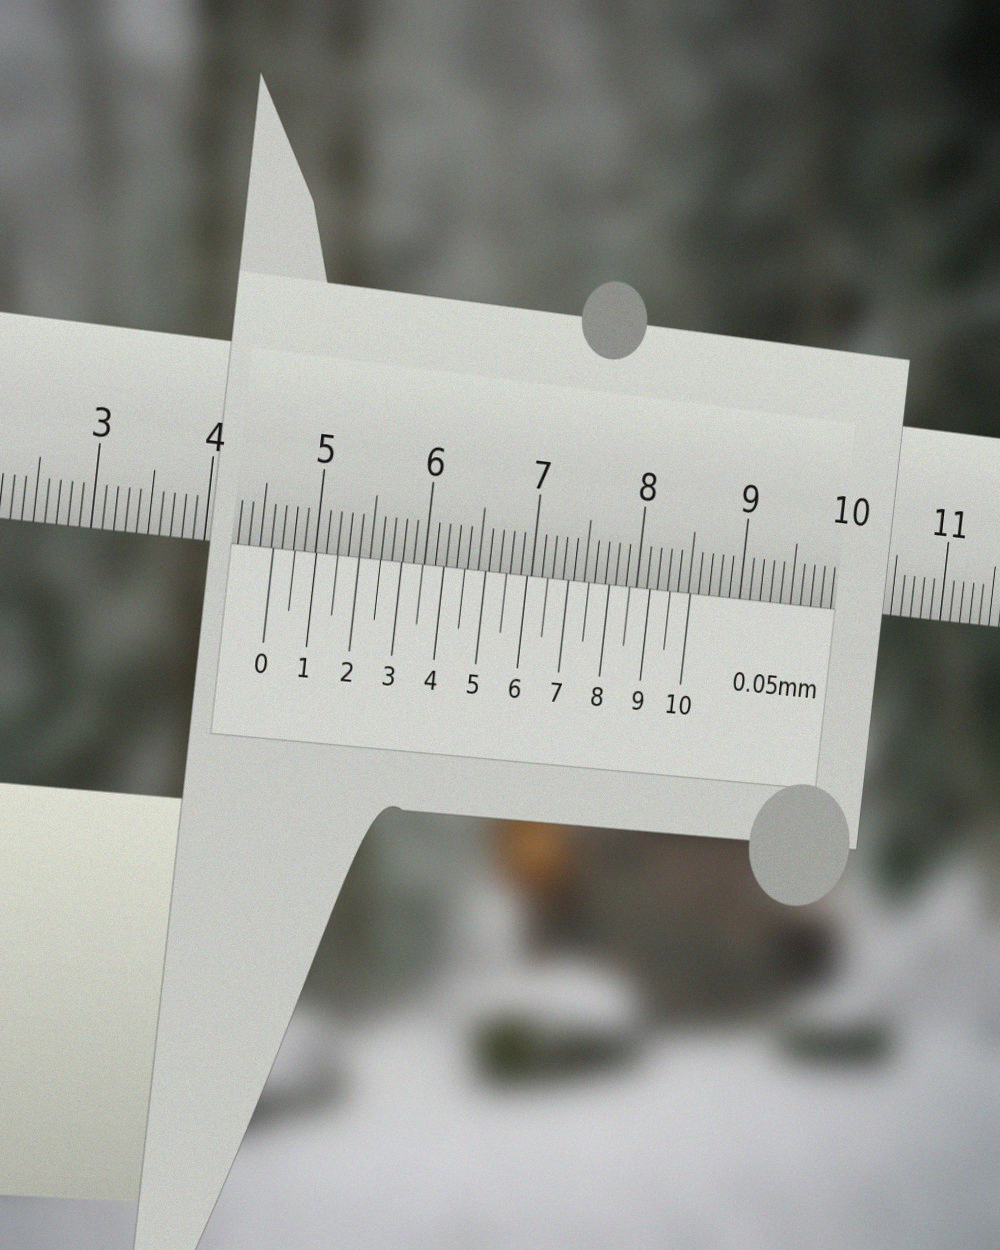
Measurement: 46.2 mm
